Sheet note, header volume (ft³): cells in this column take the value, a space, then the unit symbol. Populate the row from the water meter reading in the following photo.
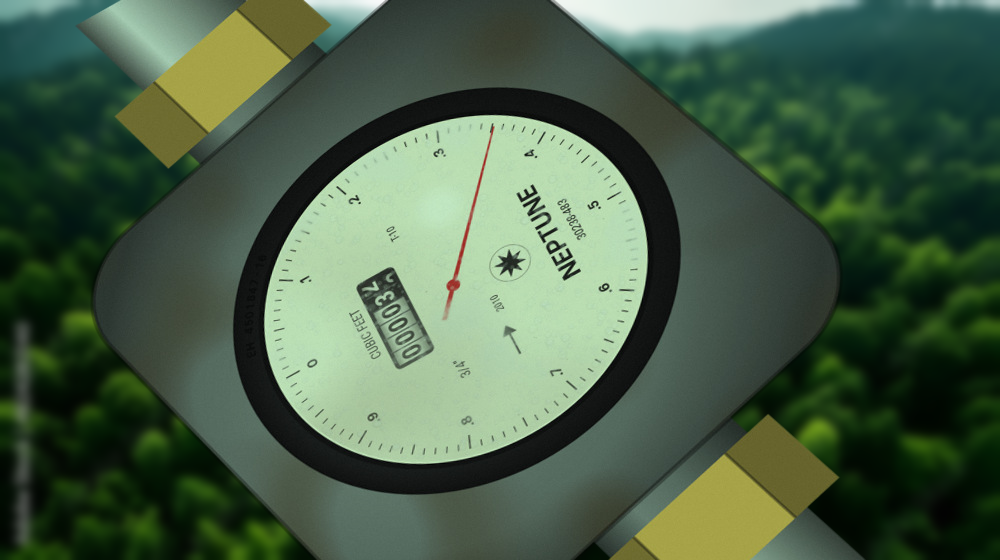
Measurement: 32.35 ft³
